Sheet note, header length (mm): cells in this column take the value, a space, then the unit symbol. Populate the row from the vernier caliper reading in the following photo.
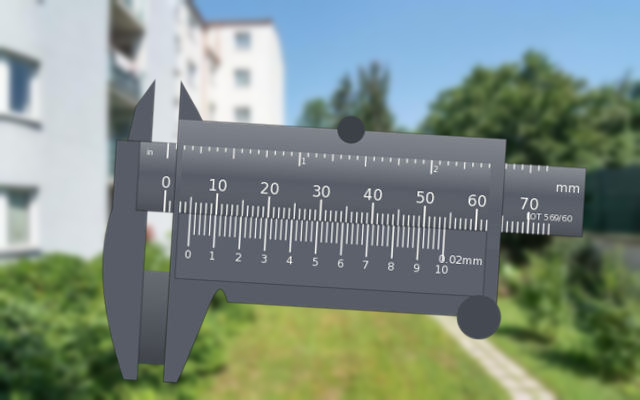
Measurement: 5.0 mm
